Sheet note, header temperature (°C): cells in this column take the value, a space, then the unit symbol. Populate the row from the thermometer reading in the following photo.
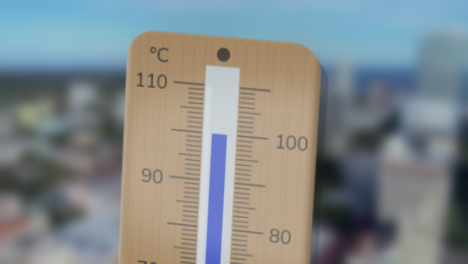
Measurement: 100 °C
